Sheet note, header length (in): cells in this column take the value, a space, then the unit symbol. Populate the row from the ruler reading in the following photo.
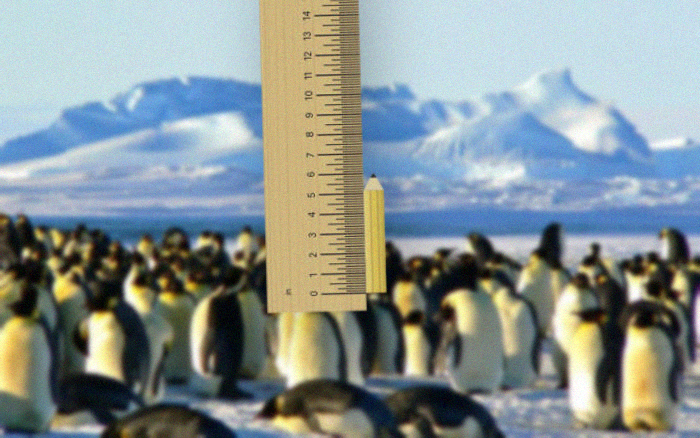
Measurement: 6 in
